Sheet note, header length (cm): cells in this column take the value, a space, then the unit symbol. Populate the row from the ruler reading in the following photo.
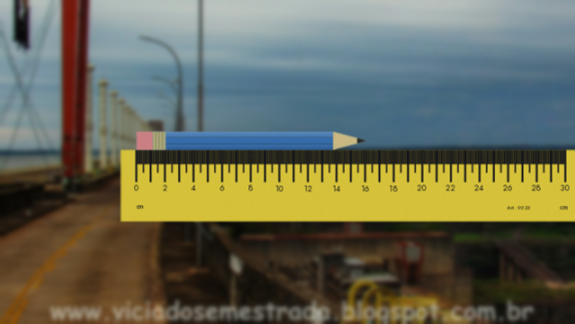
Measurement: 16 cm
